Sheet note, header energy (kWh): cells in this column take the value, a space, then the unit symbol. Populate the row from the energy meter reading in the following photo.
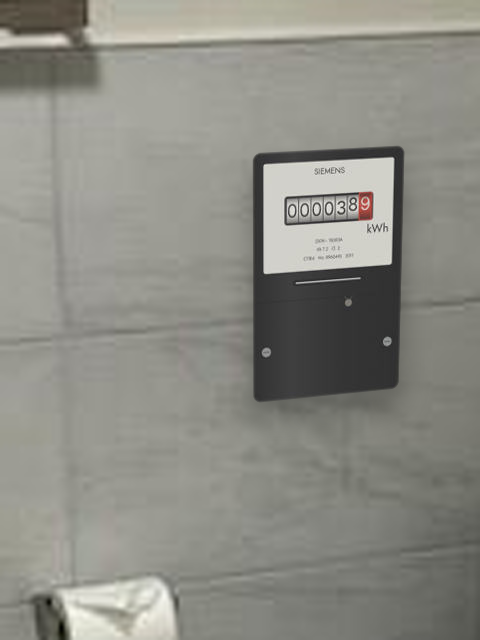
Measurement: 38.9 kWh
